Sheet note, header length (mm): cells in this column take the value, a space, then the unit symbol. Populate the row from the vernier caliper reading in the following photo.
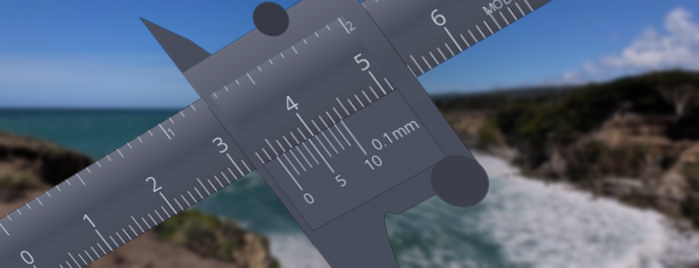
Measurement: 34.8 mm
